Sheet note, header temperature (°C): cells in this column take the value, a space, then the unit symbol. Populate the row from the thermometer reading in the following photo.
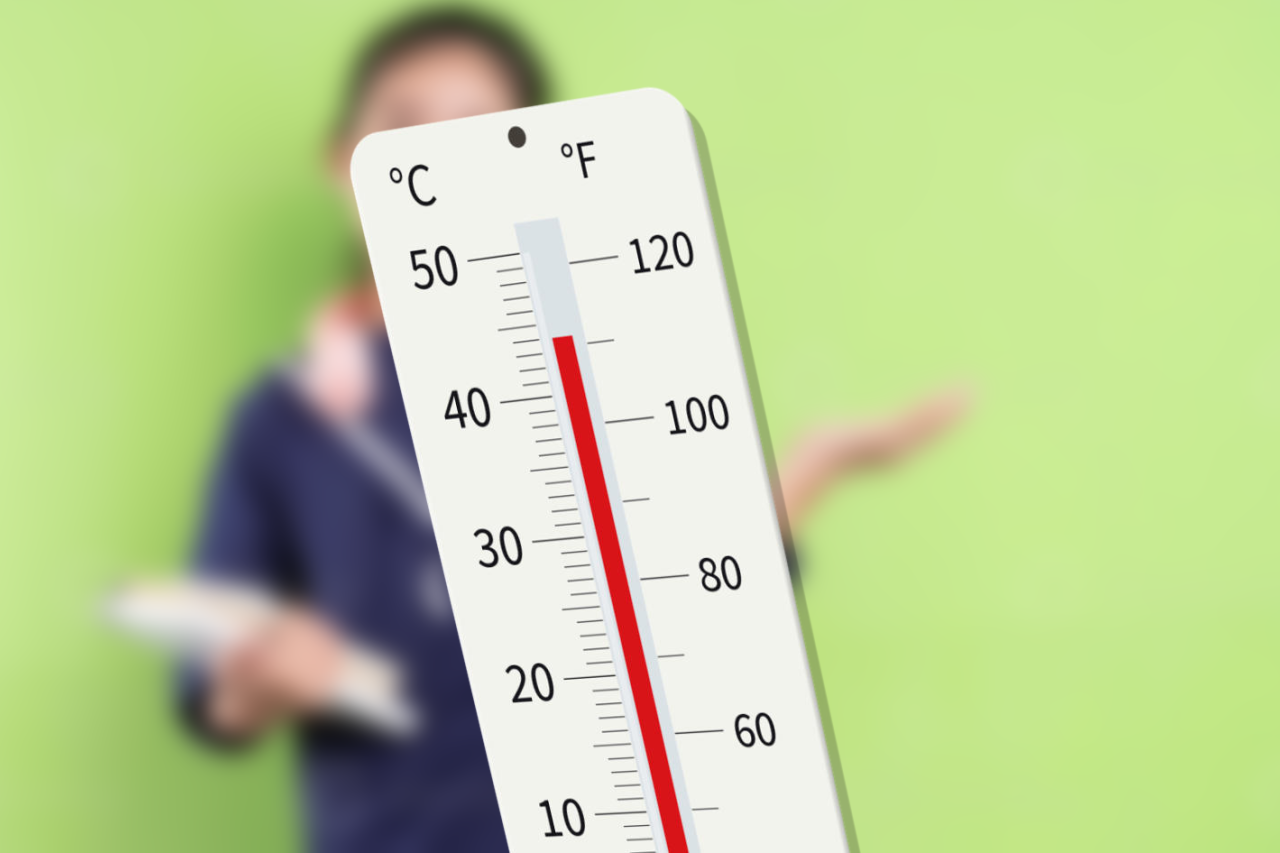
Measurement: 44 °C
